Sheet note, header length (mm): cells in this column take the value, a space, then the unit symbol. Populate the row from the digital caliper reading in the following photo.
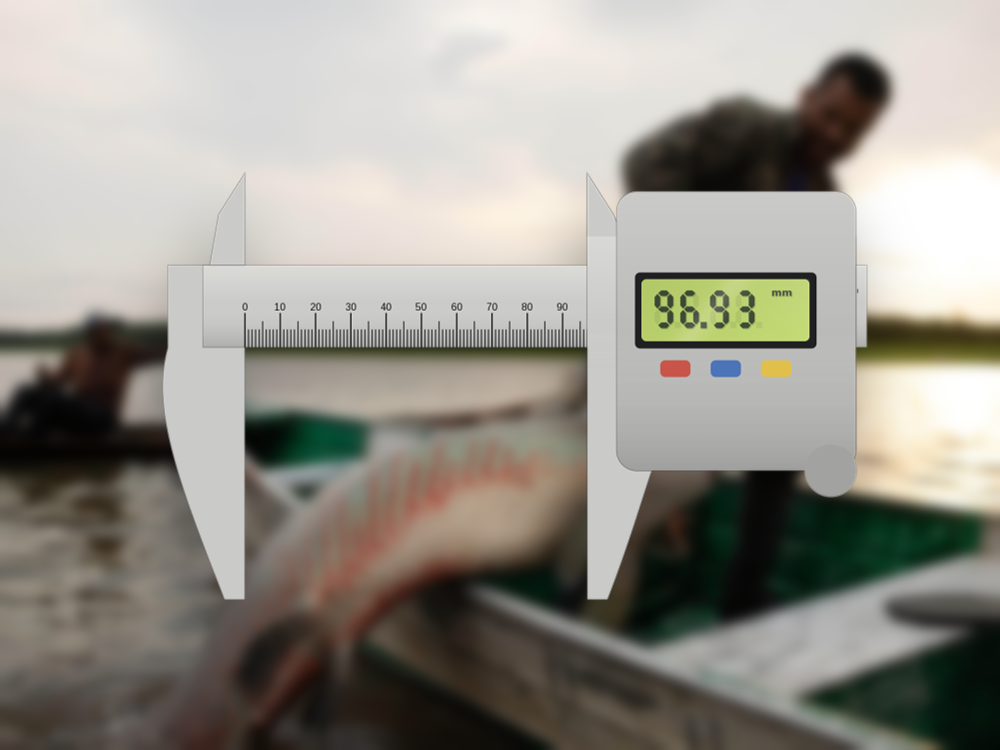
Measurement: 96.93 mm
